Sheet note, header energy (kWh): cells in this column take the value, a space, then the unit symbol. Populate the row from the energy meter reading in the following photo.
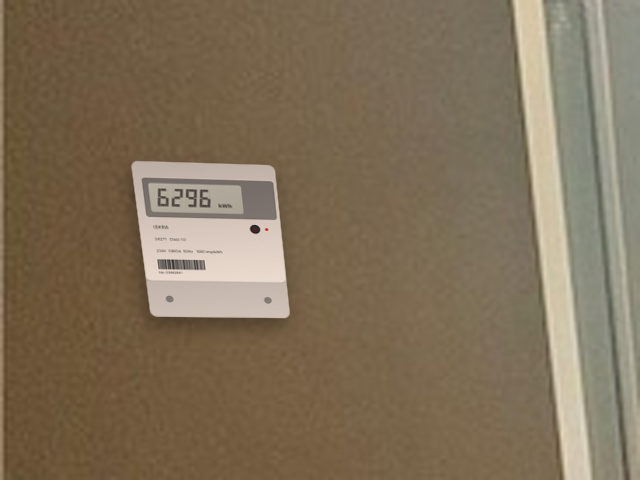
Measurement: 6296 kWh
